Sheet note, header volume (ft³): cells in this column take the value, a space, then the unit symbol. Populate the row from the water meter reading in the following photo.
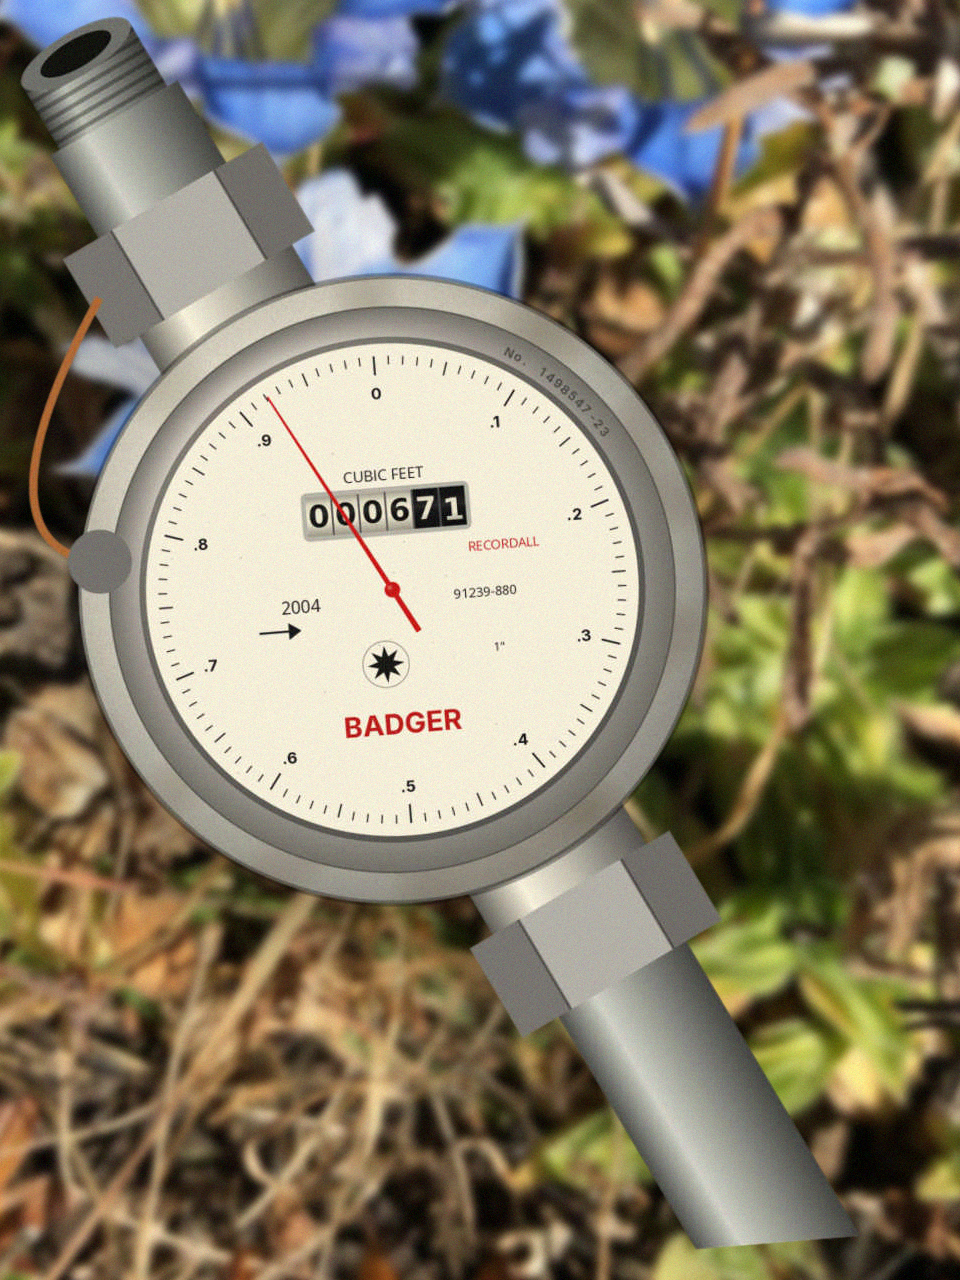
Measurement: 670.92 ft³
